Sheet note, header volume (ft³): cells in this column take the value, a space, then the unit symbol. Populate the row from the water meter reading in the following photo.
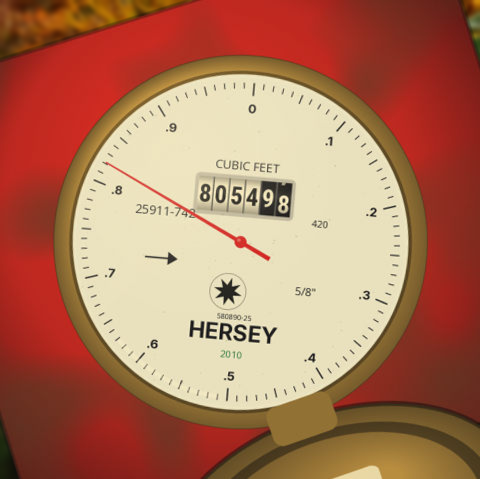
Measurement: 805497.82 ft³
